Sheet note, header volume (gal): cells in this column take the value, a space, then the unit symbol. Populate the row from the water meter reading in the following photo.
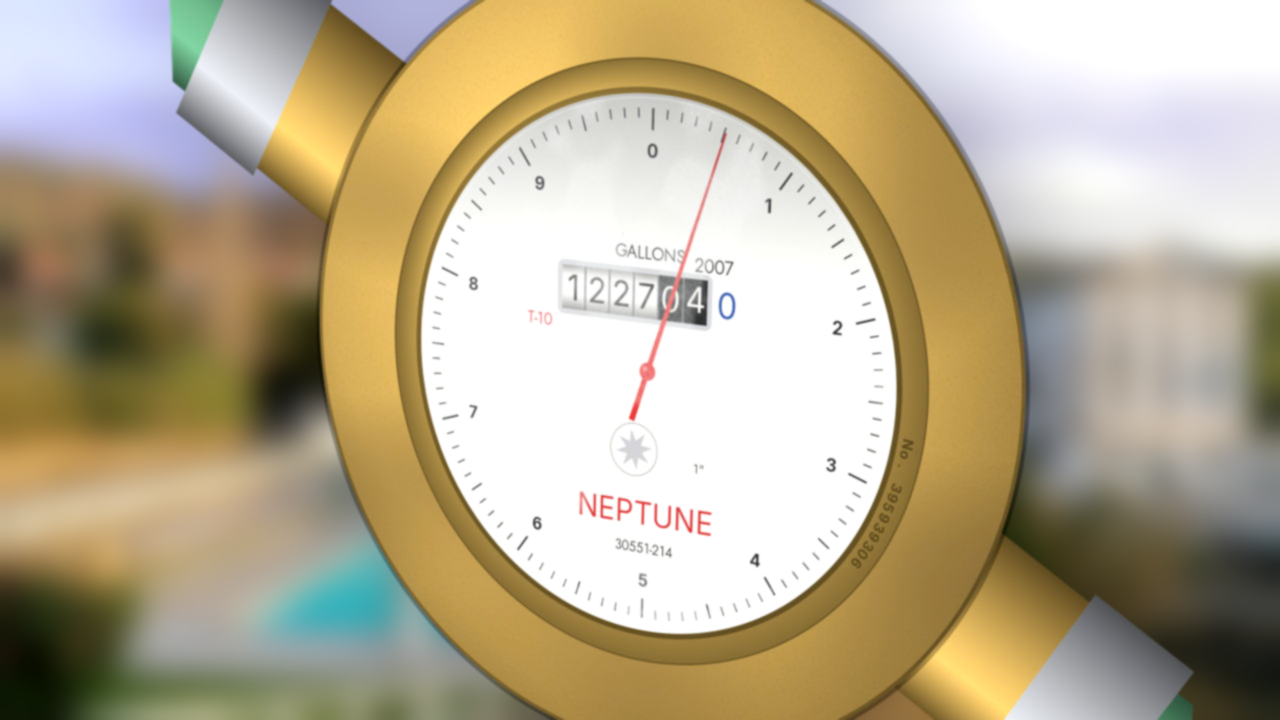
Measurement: 1227040.5 gal
